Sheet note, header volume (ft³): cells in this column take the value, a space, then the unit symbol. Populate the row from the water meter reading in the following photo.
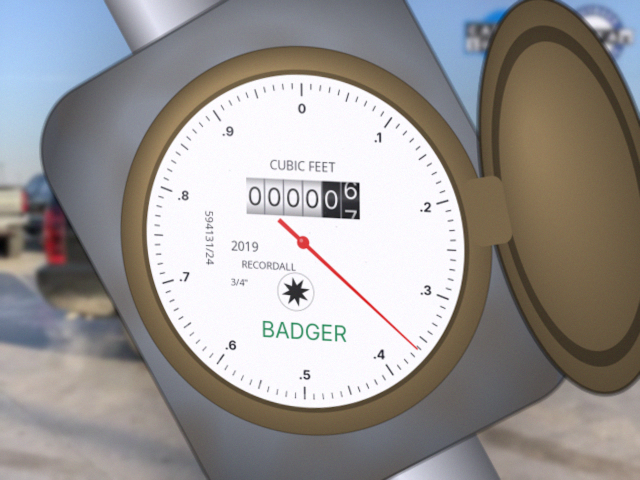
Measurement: 6.36 ft³
